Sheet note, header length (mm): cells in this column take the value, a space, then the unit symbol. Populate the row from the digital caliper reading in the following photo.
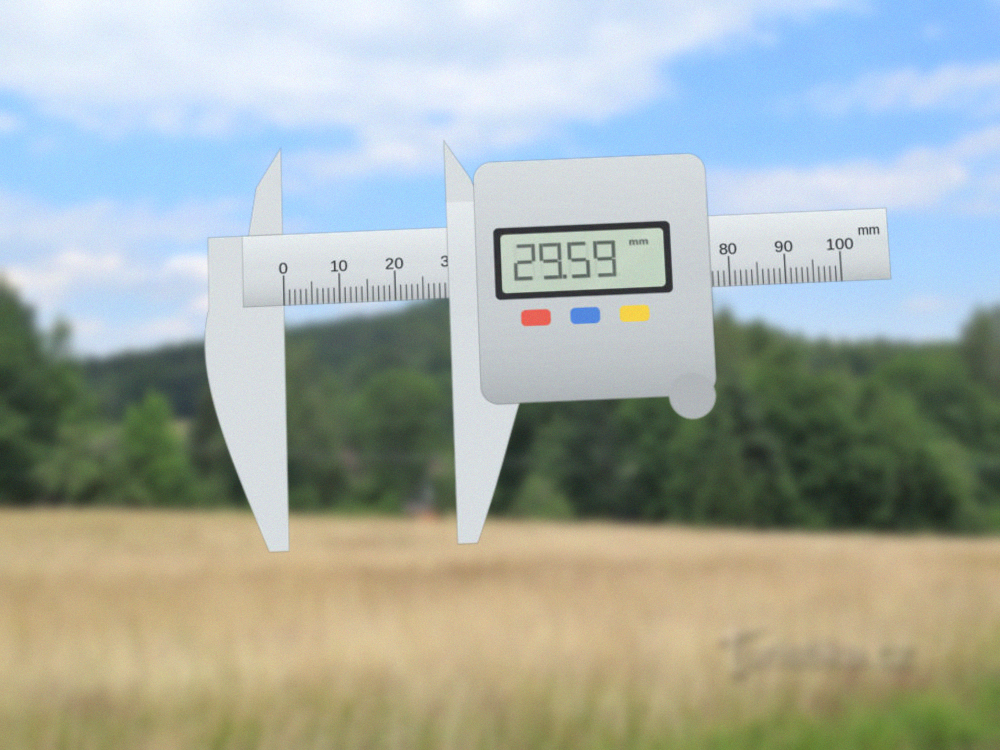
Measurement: 29.59 mm
